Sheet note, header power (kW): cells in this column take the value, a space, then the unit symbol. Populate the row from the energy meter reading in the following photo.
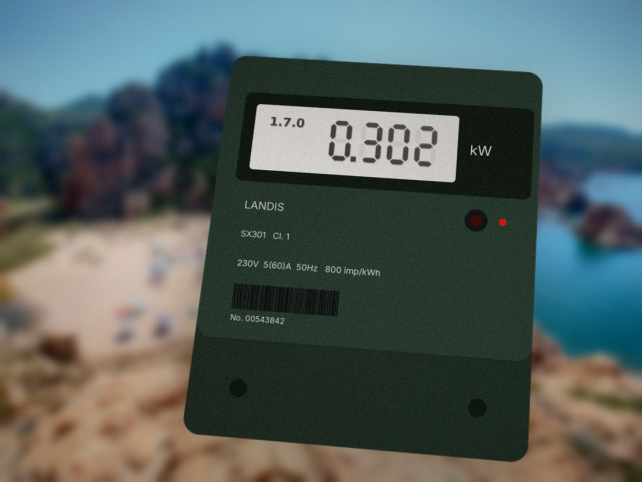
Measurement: 0.302 kW
